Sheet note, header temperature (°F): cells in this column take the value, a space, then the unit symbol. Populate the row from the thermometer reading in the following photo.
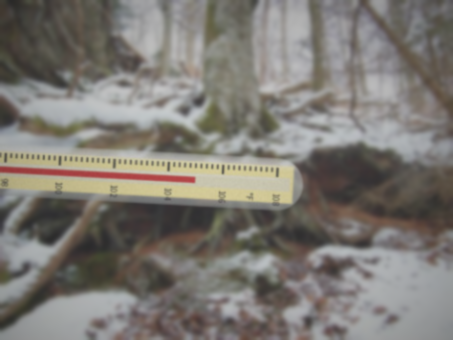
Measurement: 105 °F
